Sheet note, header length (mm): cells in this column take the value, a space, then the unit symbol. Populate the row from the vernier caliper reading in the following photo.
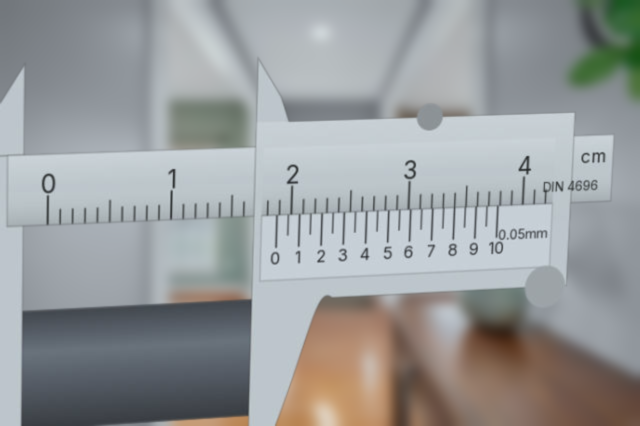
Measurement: 18.8 mm
